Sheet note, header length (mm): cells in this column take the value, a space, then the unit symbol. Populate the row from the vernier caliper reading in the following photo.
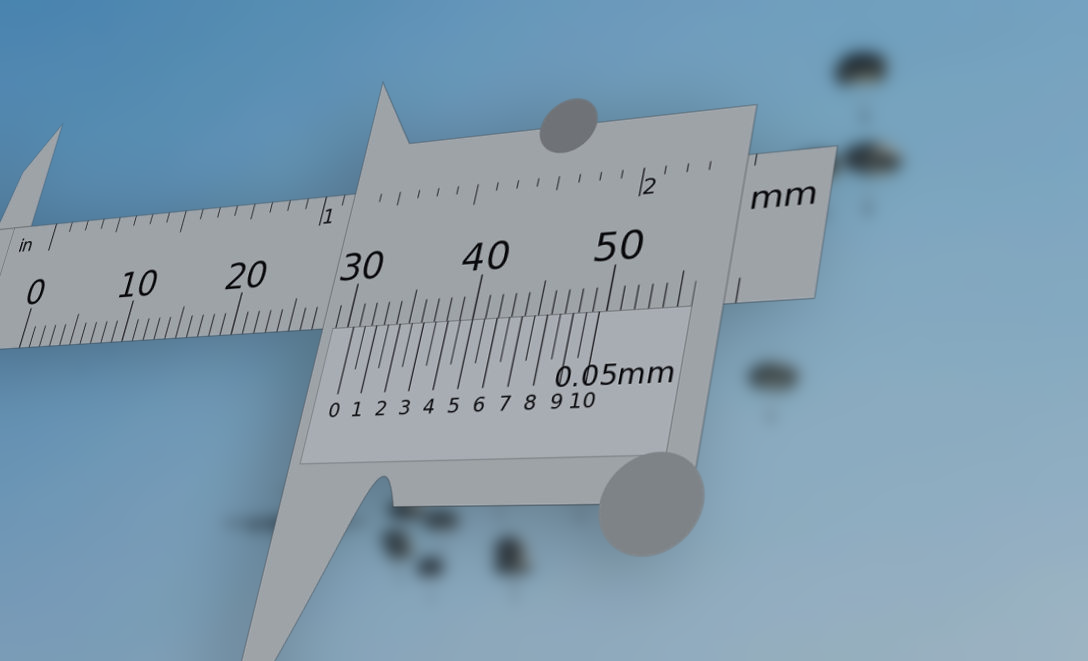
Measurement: 30.5 mm
